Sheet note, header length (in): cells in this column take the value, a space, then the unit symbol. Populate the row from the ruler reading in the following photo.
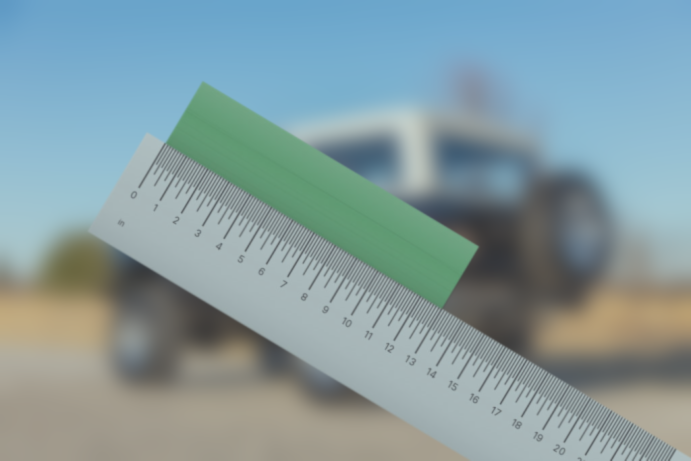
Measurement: 13 in
